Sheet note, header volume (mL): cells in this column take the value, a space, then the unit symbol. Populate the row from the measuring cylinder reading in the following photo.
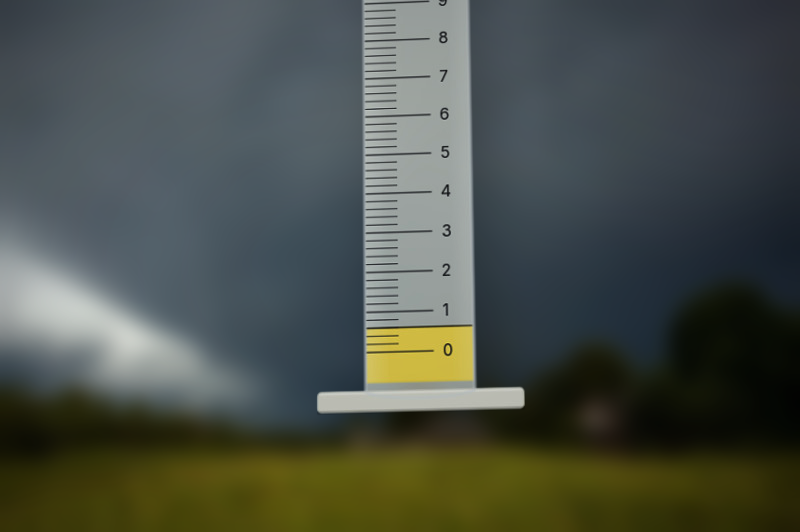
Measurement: 0.6 mL
